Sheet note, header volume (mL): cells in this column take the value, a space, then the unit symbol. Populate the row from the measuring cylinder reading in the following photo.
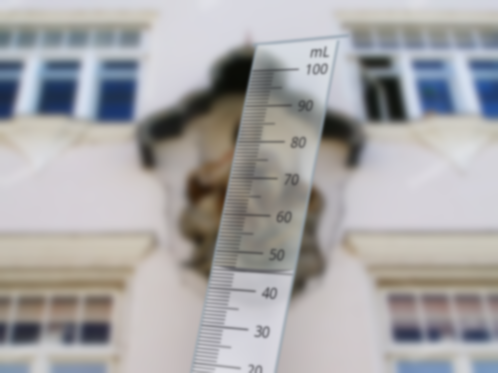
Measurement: 45 mL
